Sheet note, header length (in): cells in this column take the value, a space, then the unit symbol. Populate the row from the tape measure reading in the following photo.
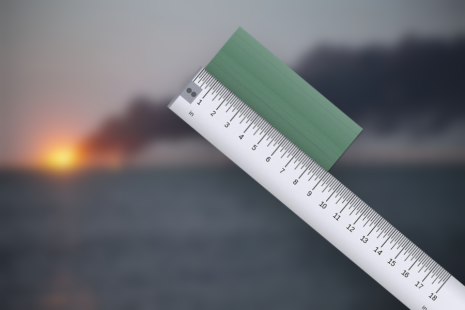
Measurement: 9 in
